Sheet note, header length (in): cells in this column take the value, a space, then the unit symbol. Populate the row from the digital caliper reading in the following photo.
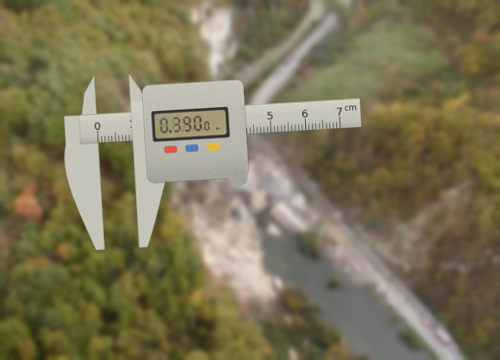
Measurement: 0.3900 in
